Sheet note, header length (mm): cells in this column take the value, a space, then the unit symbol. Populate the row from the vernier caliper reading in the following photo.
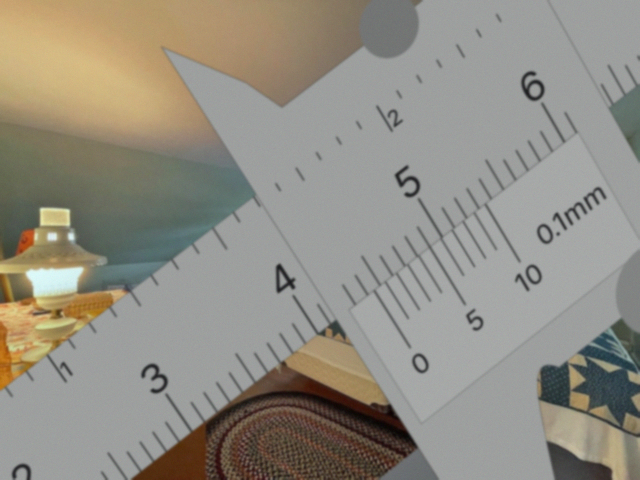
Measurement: 44.5 mm
